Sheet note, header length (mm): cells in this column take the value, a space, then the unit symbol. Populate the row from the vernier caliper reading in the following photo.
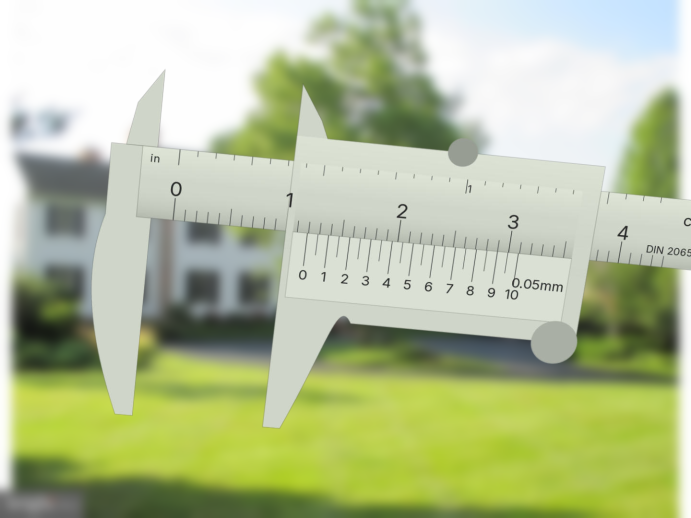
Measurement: 11.9 mm
